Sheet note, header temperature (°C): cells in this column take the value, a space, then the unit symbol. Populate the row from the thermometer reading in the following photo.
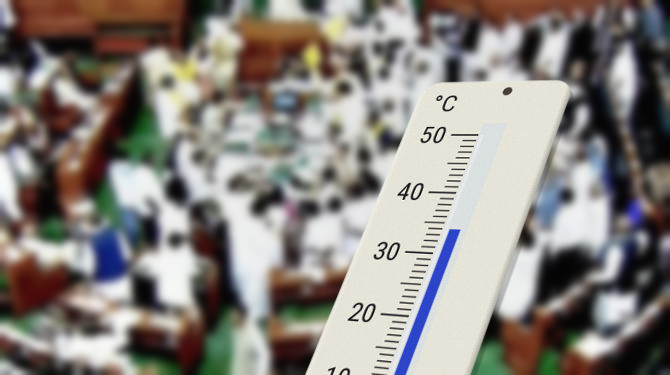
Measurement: 34 °C
